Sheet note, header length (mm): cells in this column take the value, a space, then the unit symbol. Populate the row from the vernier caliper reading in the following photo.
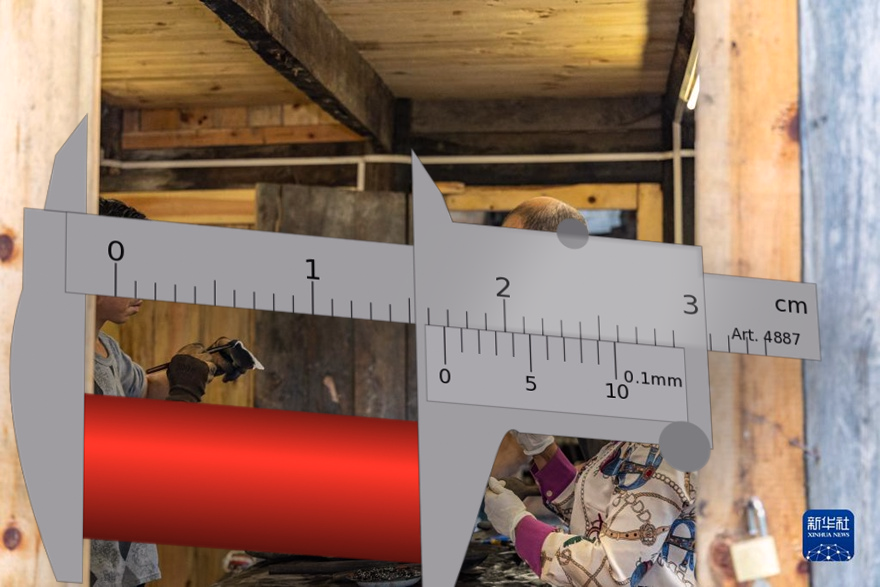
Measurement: 16.8 mm
